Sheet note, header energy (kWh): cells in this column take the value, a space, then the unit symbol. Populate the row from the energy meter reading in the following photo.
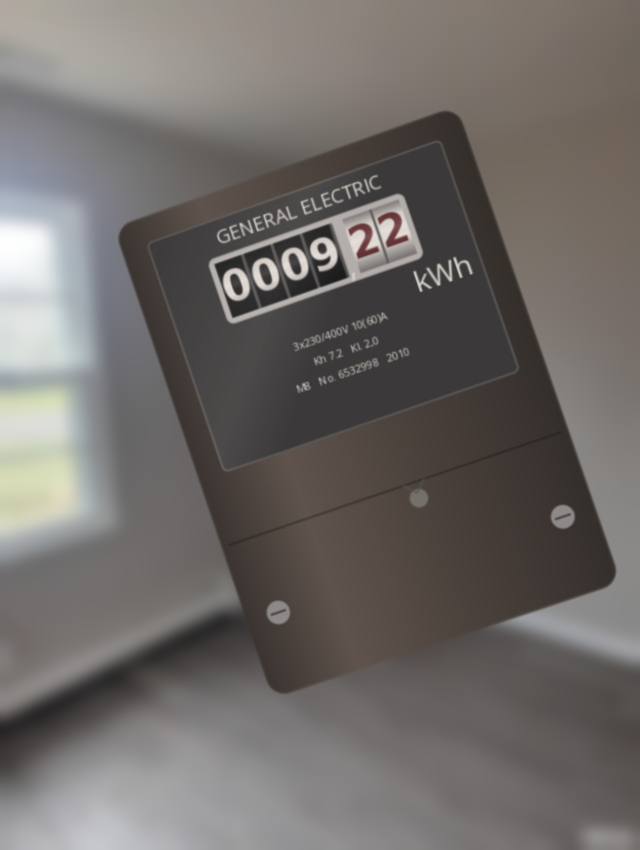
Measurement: 9.22 kWh
